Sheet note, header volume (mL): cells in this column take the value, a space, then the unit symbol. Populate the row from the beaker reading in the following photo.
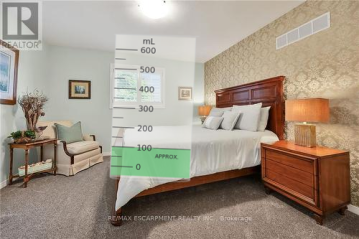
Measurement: 100 mL
